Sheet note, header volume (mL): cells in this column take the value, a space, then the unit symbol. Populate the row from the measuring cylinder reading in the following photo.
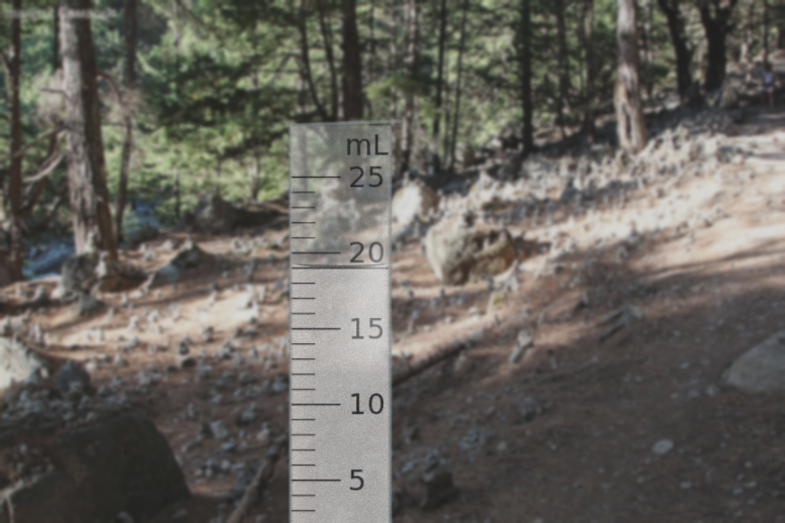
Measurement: 19 mL
